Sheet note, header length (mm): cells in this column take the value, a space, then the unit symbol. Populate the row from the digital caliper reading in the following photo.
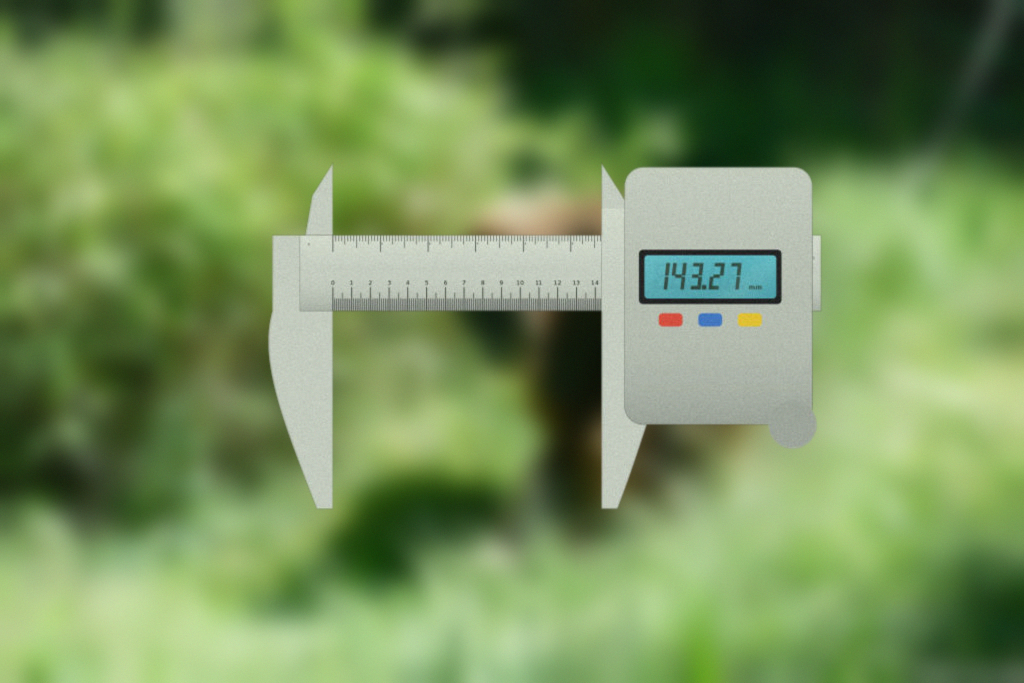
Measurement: 143.27 mm
